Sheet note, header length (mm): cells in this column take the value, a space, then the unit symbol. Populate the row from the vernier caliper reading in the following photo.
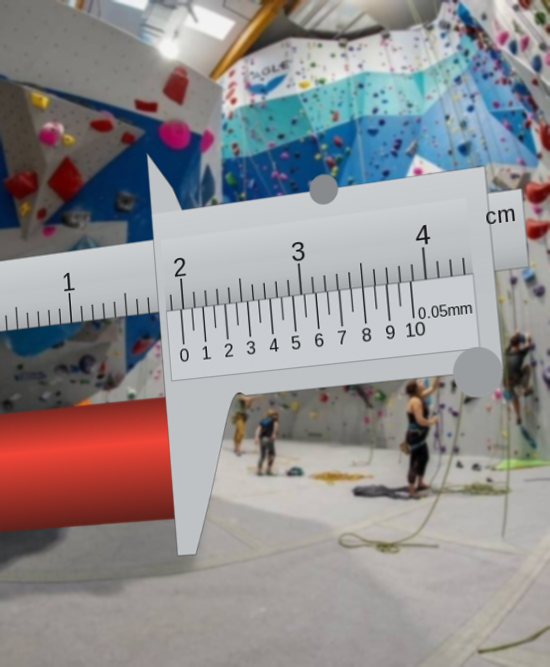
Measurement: 19.8 mm
